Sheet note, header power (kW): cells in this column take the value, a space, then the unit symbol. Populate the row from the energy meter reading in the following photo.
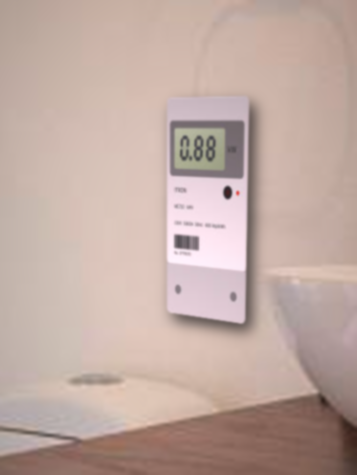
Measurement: 0.88 kW
